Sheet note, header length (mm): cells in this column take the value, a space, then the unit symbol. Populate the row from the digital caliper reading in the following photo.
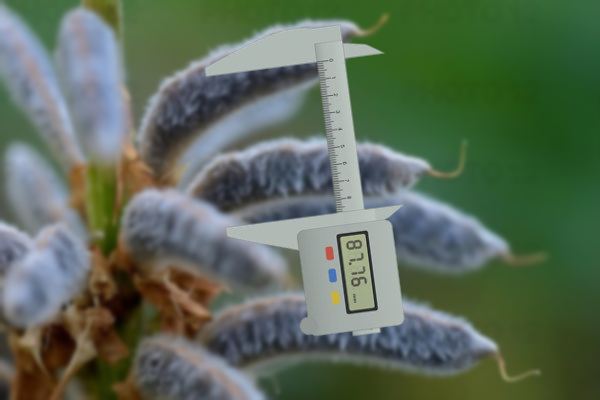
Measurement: 87.76 mm
